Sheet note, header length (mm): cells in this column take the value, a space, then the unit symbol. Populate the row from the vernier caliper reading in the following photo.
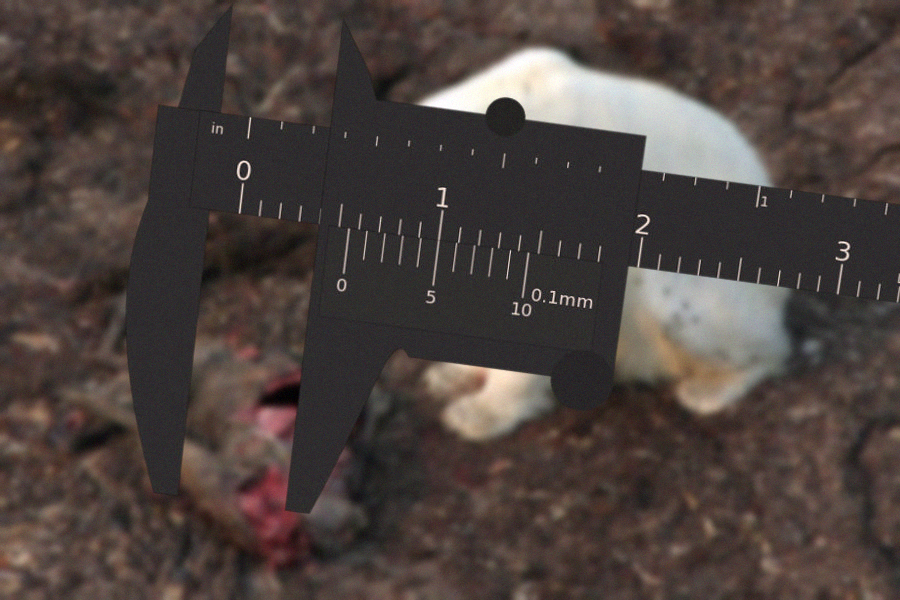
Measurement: 5.5 mm
